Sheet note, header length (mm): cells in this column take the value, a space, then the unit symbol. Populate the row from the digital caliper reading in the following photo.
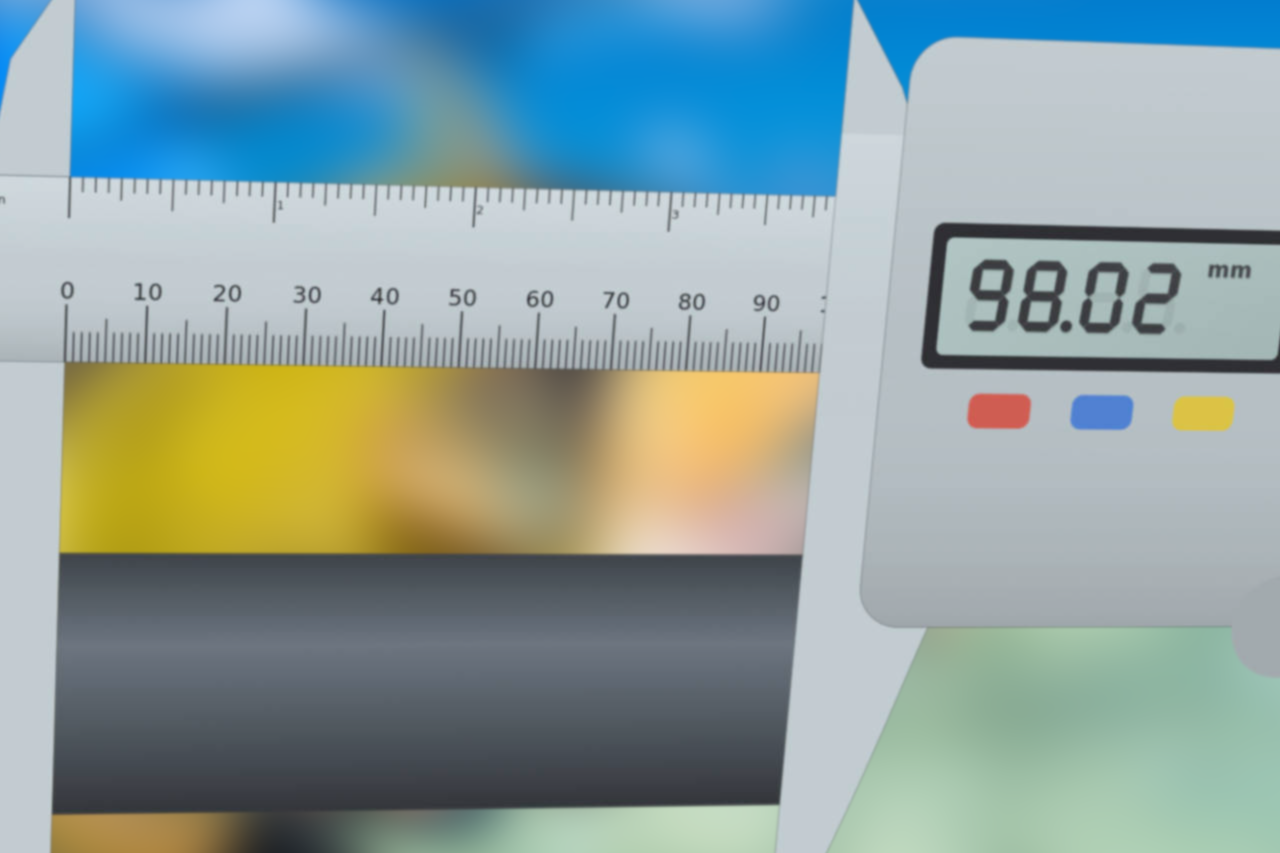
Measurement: 98.02 mm
